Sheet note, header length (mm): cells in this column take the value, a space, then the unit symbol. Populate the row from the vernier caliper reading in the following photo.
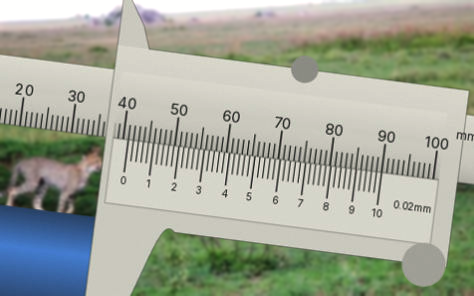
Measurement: 41.0 mm
